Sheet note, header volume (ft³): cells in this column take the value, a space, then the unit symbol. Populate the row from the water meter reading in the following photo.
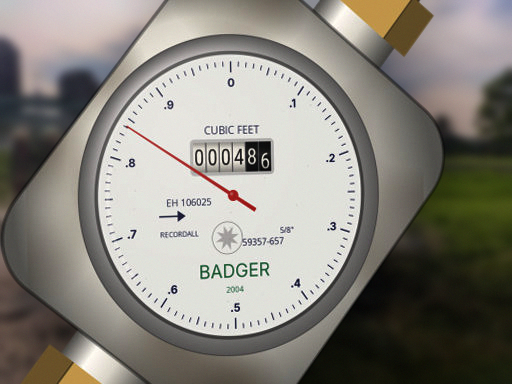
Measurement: 485.84 ft³
